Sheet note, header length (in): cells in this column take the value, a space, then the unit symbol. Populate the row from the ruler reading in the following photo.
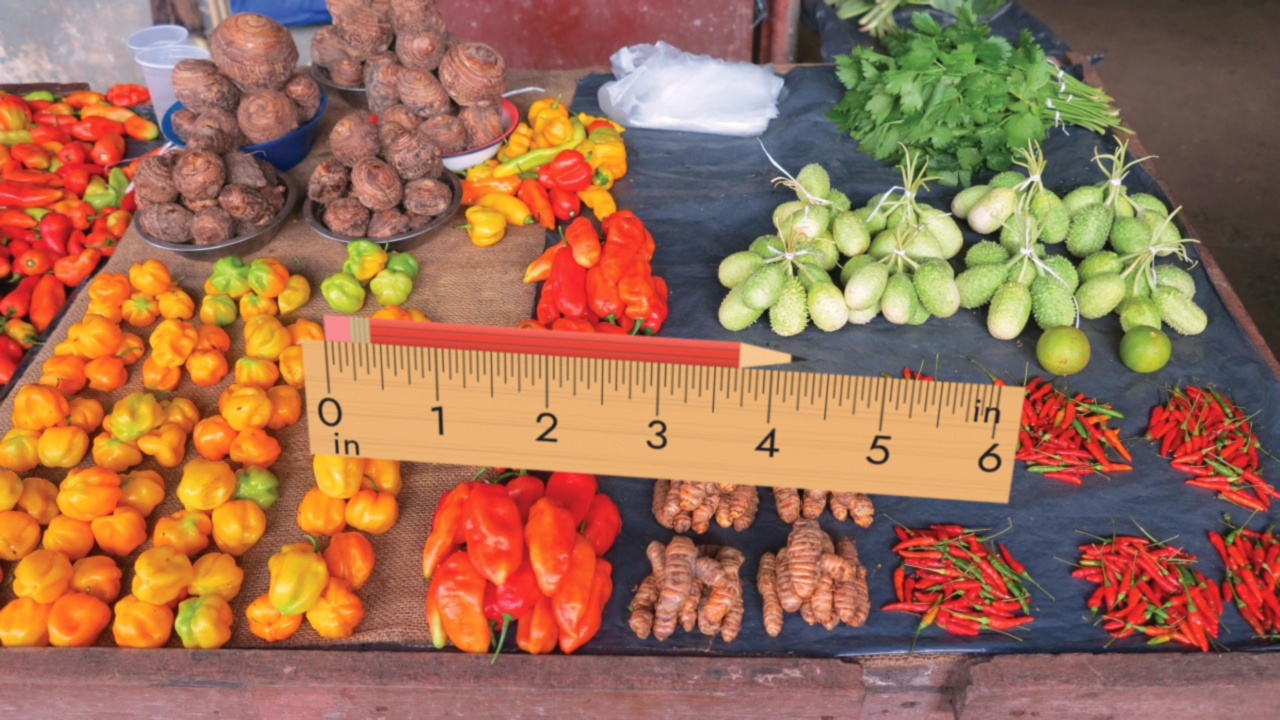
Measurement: 4.3125 in
